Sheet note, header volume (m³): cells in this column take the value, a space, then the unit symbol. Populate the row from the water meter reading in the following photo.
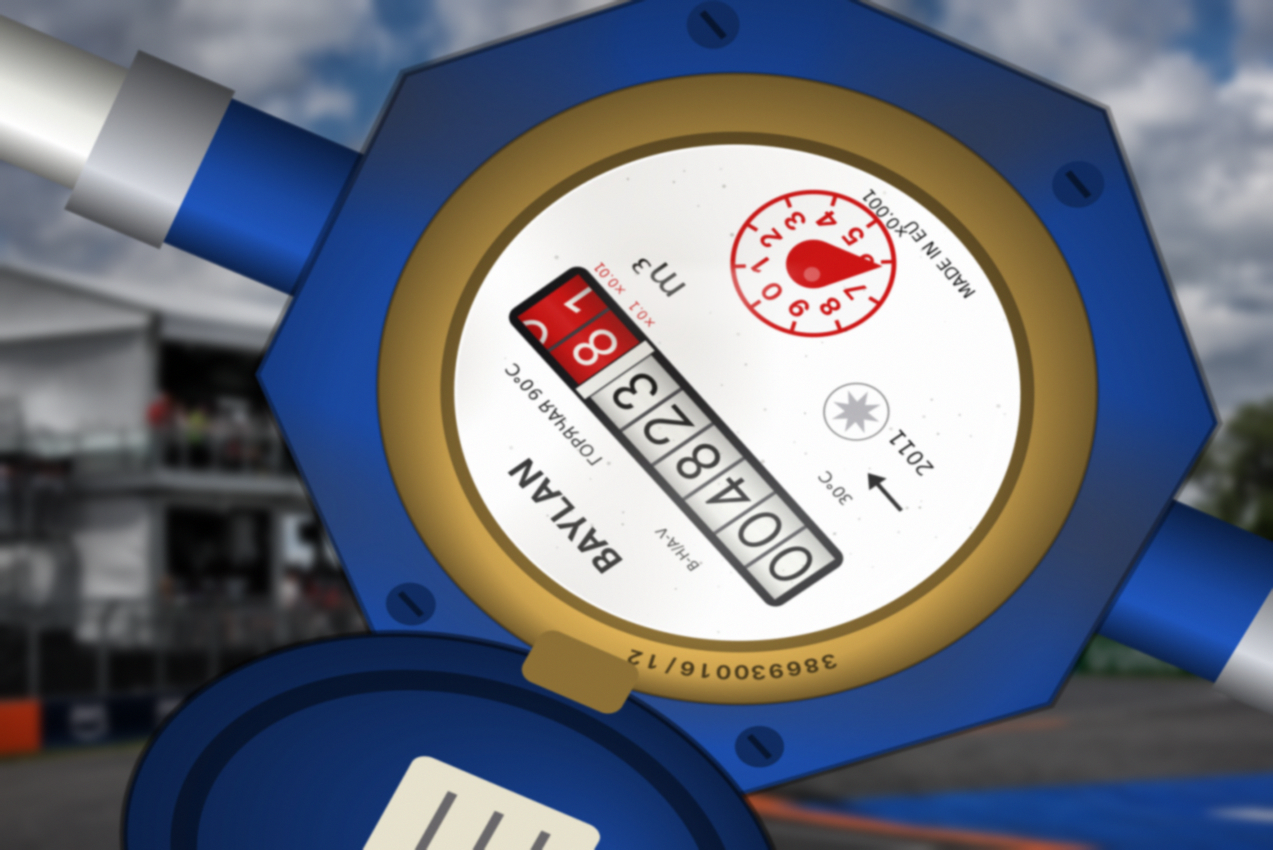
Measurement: 4823.806 m³
